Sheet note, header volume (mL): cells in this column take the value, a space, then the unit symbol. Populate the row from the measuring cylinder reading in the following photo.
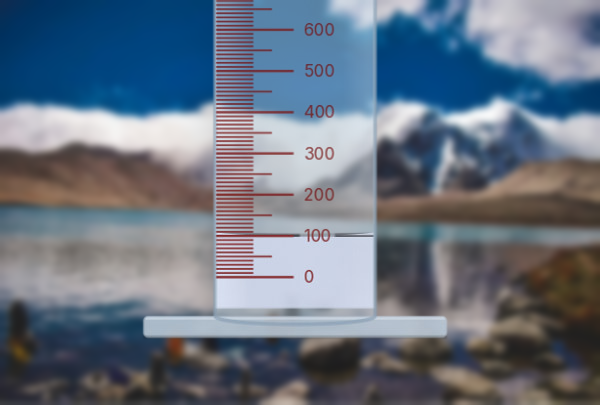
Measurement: 100 mL
